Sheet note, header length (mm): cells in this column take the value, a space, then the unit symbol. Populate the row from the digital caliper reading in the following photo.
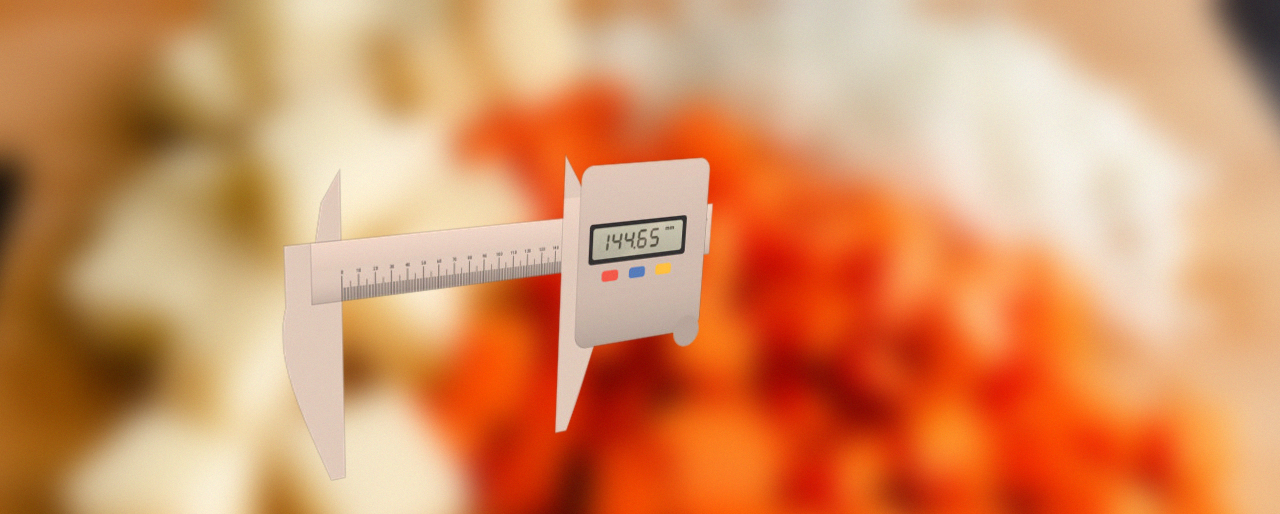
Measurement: 144.65 mm
